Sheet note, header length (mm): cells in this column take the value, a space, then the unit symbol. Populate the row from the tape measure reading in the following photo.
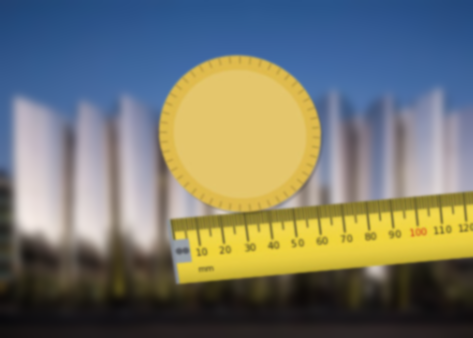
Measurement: 65 mm
